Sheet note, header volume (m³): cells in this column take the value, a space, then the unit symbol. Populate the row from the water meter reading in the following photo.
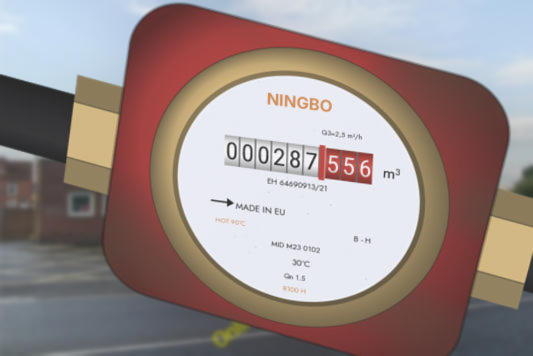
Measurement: 287.556 m³
